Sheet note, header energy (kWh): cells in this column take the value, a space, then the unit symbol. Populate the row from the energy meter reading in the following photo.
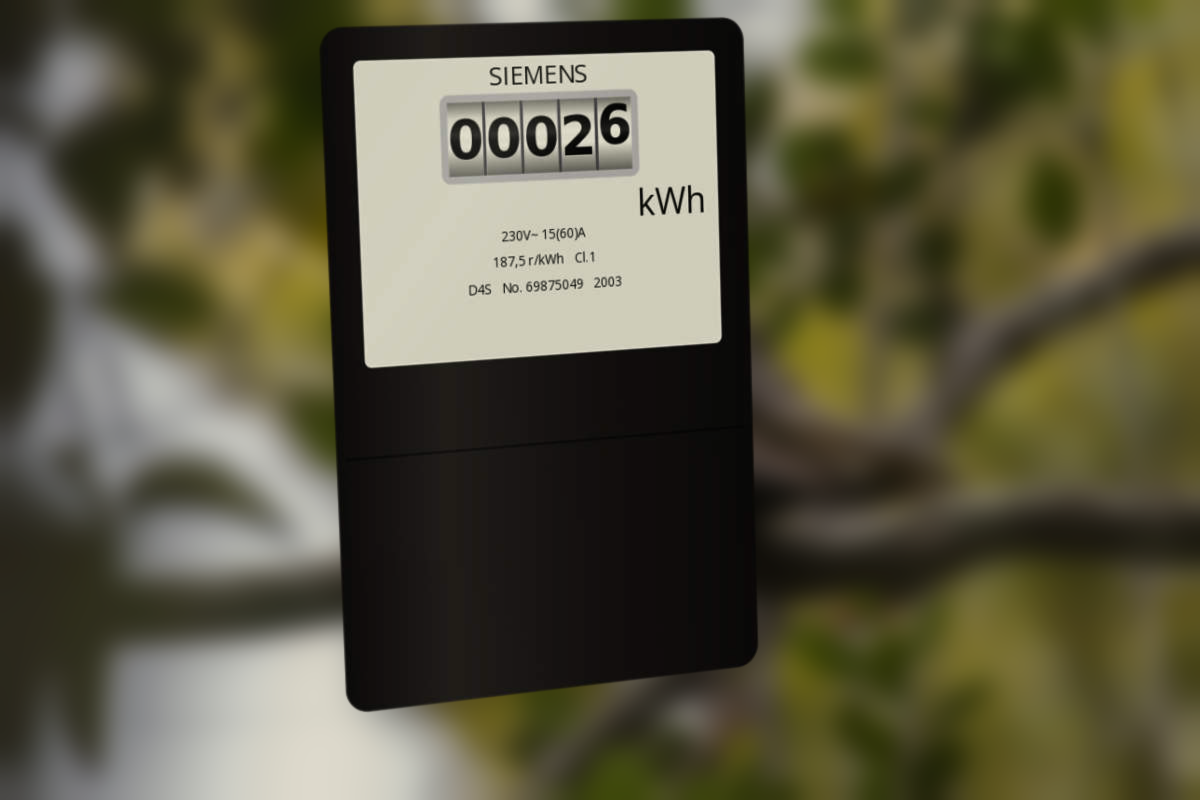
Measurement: 26 kWh
